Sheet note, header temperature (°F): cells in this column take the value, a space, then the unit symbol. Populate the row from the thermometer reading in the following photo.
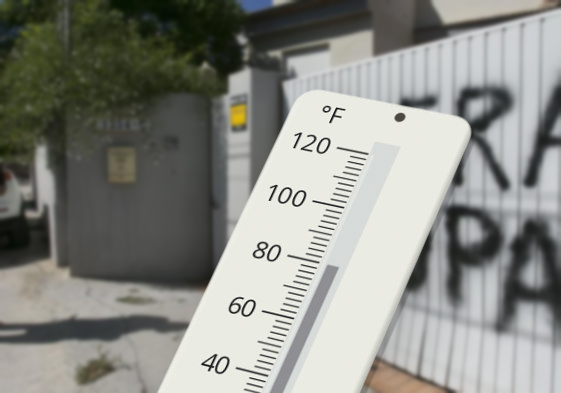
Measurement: 80 °F
